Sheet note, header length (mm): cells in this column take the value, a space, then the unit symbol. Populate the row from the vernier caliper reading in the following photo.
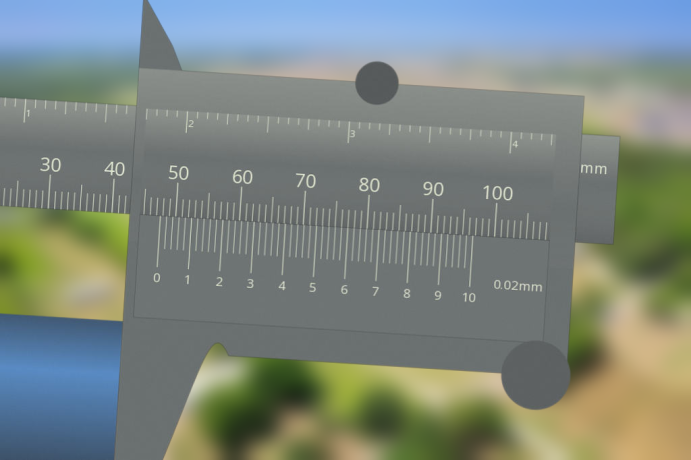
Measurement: 47.6 mm
